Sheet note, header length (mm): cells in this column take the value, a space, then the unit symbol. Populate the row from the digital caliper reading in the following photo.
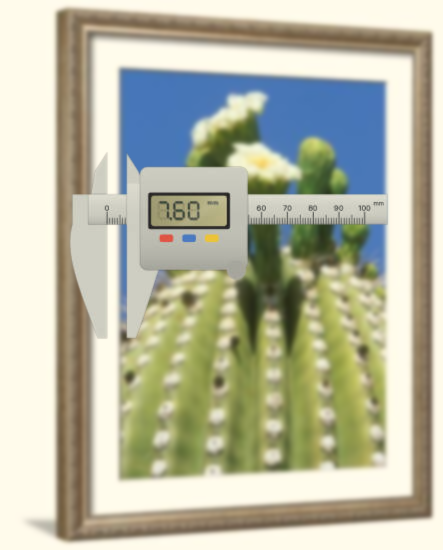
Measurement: 7.60 mm
